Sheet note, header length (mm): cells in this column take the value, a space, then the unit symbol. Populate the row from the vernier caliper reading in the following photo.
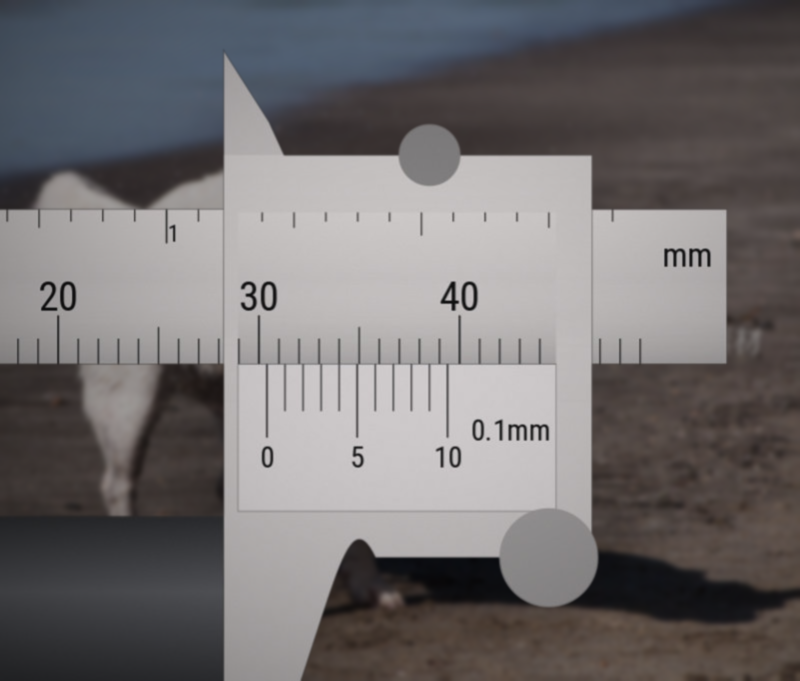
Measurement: 30.4 mm
